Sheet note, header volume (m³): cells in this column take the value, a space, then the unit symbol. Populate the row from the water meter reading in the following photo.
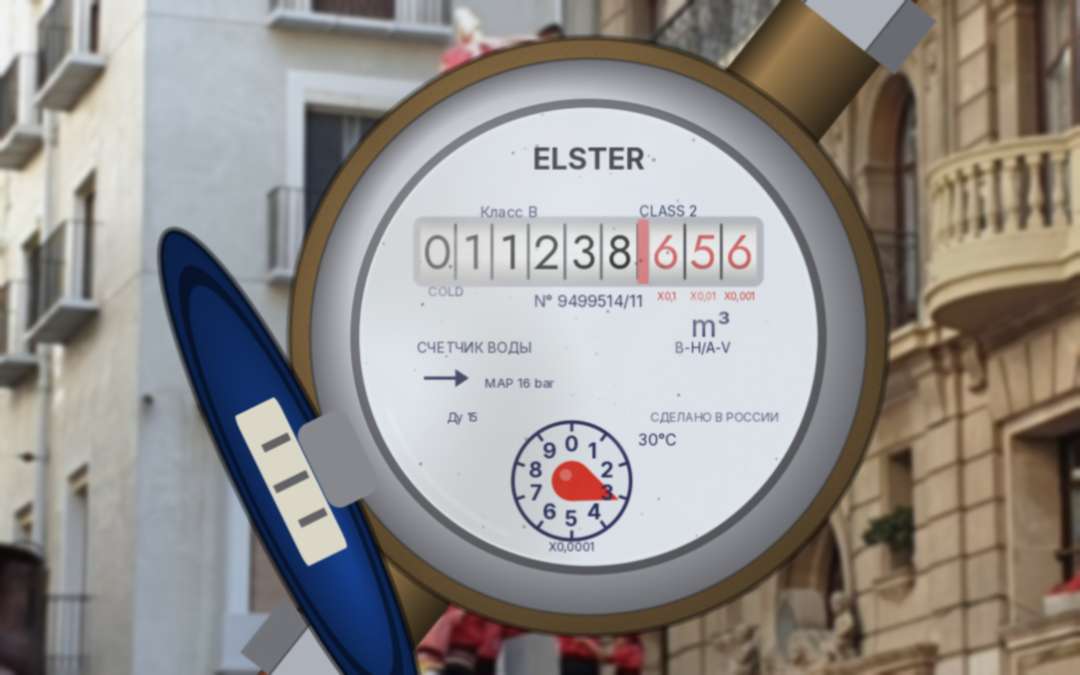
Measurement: 11238.6563 m³
